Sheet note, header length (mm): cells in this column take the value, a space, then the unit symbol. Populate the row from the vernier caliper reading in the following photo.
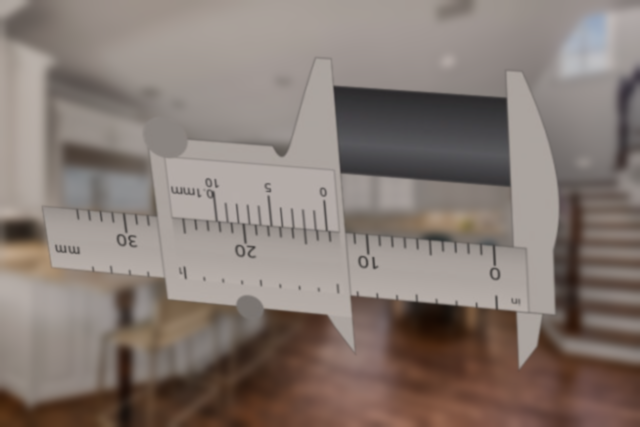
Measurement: 13.2 mm
